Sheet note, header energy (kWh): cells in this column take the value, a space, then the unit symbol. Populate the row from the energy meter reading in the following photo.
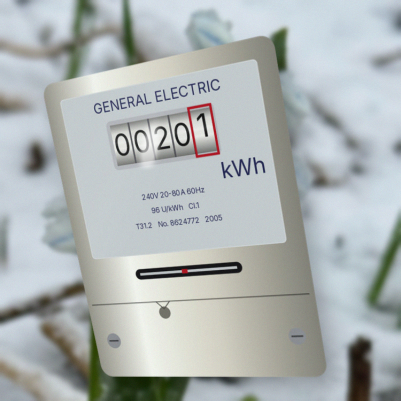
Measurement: 20.1 kWh
